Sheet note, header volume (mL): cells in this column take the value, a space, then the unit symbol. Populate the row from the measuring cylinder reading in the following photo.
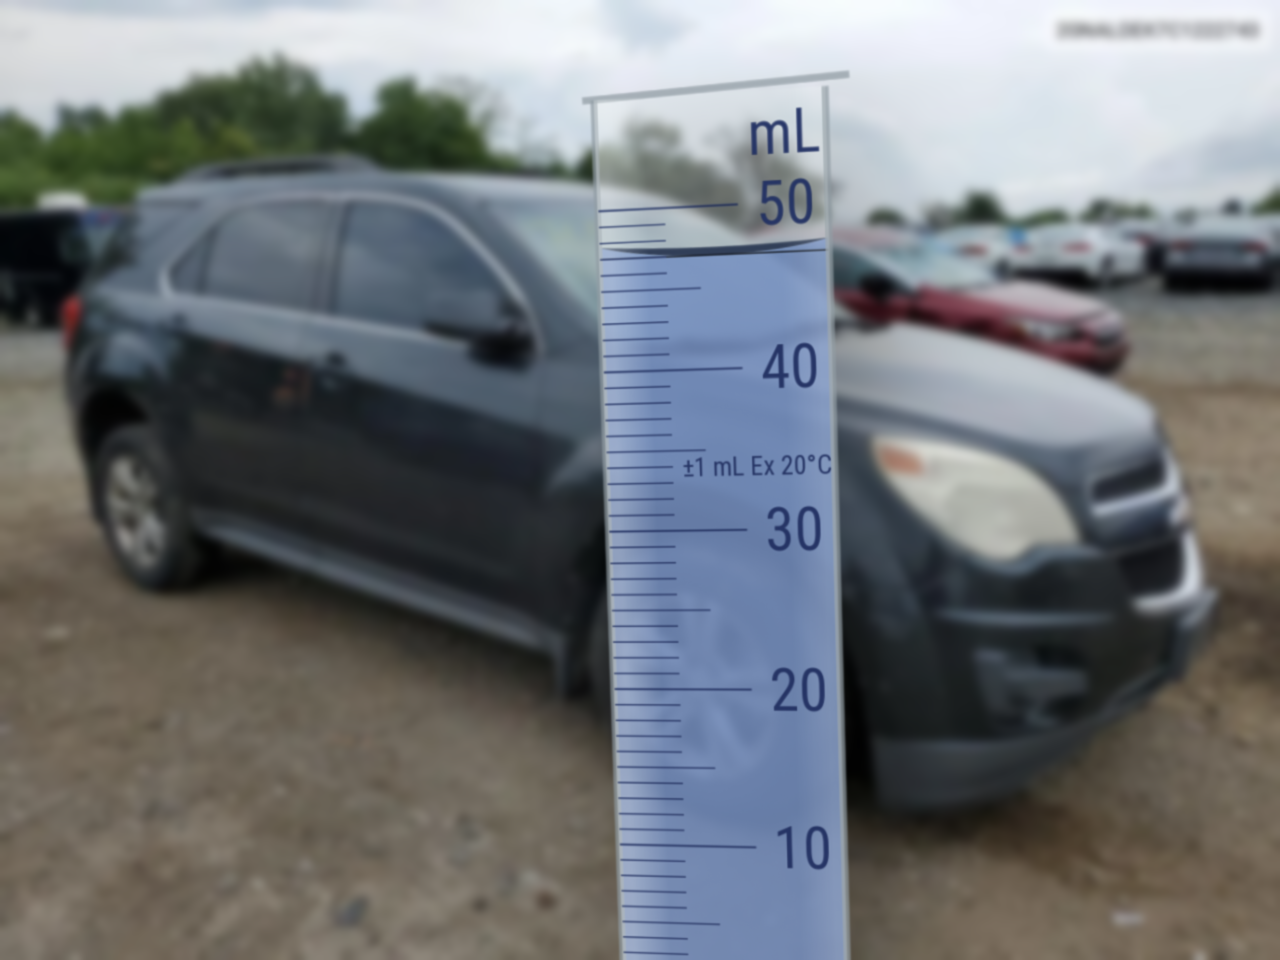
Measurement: 47 mL
